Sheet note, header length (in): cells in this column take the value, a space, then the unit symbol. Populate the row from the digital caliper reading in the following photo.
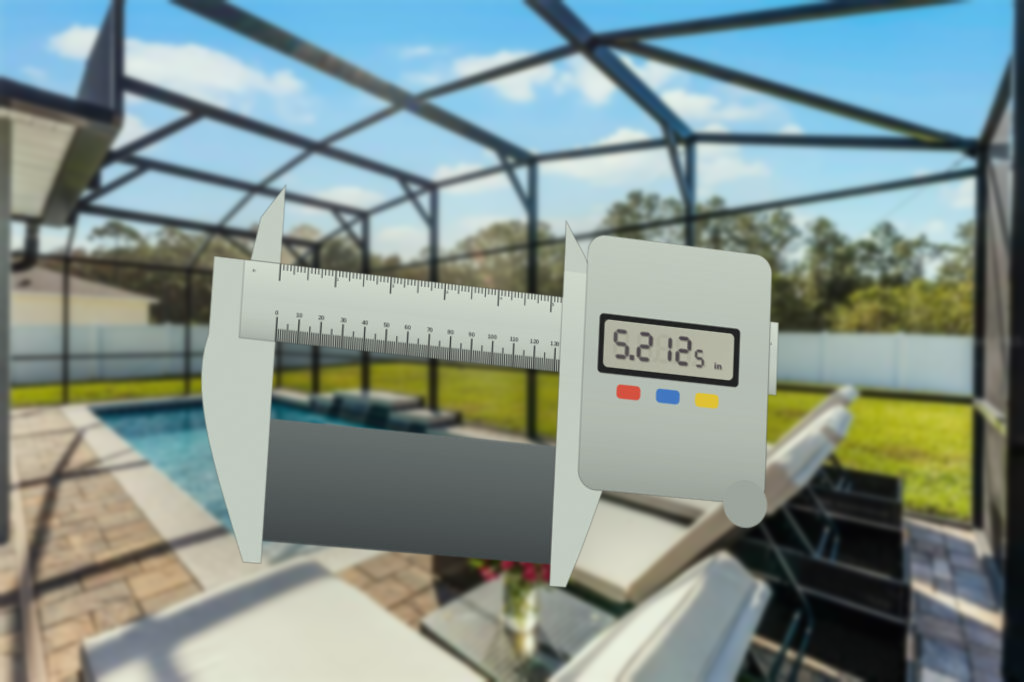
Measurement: 5.2125 in
